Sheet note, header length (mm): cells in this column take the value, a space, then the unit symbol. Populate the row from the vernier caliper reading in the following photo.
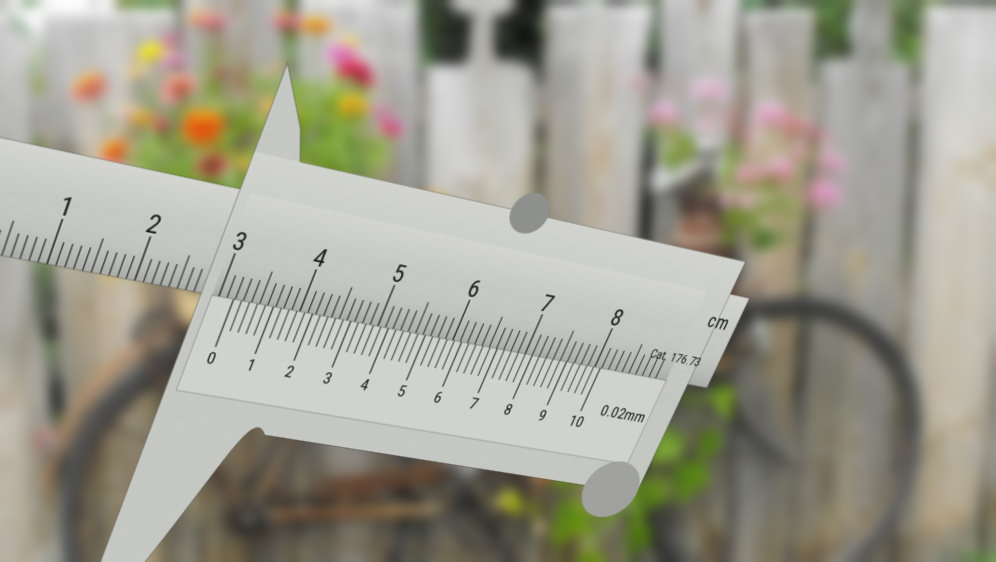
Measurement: 31.8 mm
